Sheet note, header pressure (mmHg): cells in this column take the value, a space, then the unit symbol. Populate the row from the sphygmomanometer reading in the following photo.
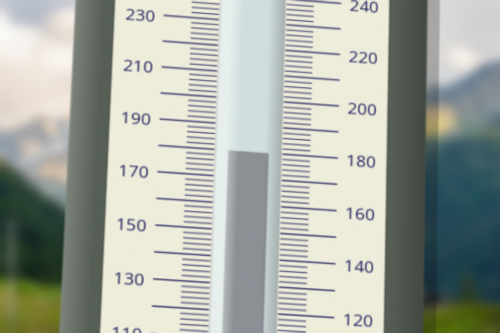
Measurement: 180 mmHg
